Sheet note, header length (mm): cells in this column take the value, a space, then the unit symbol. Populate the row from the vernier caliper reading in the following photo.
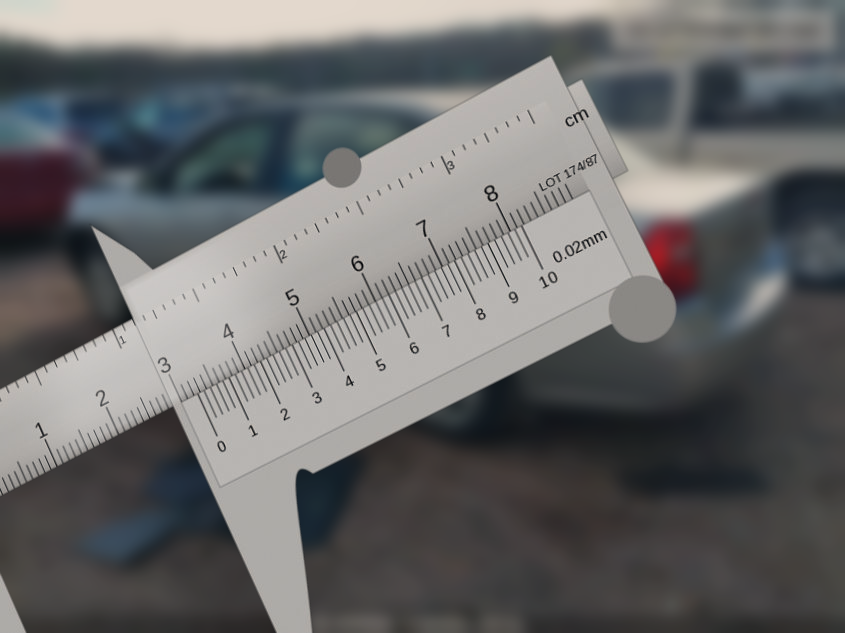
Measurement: 32.6 mm
